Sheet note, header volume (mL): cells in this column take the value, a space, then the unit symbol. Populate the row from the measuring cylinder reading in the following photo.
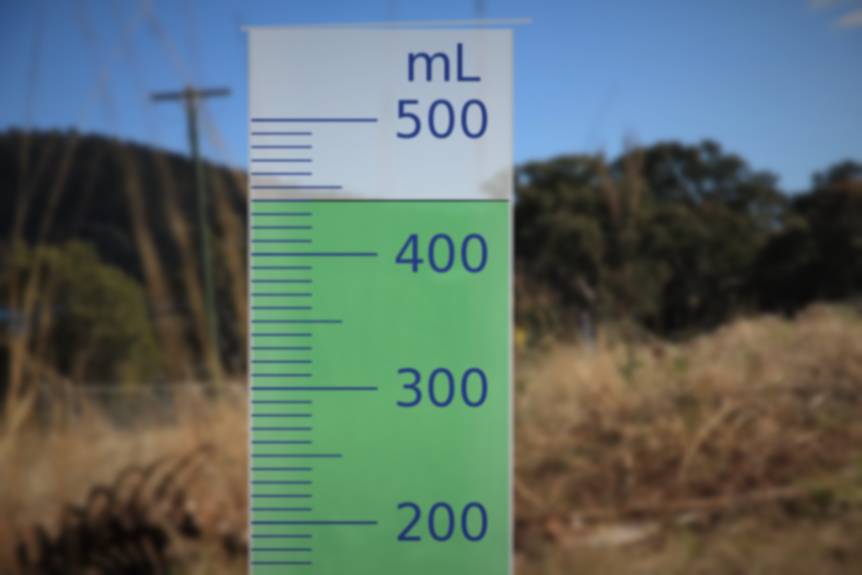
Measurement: 440 mL
